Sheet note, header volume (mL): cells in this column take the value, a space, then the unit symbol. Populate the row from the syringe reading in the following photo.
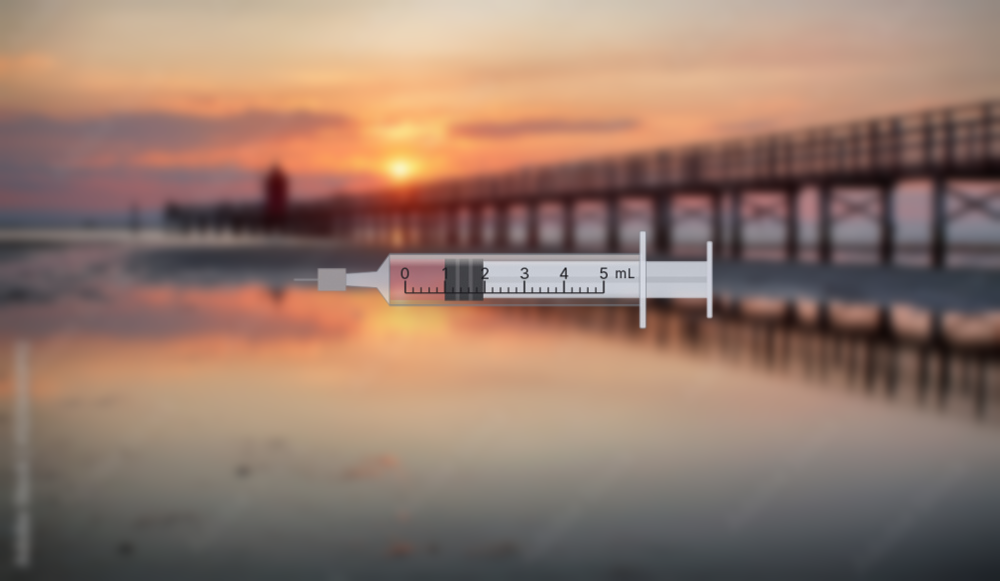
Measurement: 1 mL
